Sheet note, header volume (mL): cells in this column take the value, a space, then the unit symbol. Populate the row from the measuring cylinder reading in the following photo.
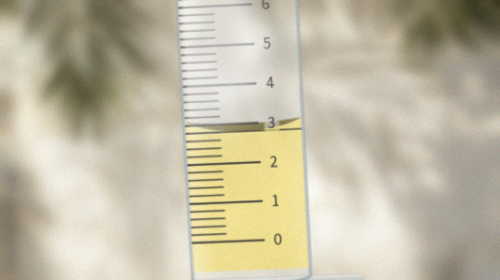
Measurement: 2.8 mL
